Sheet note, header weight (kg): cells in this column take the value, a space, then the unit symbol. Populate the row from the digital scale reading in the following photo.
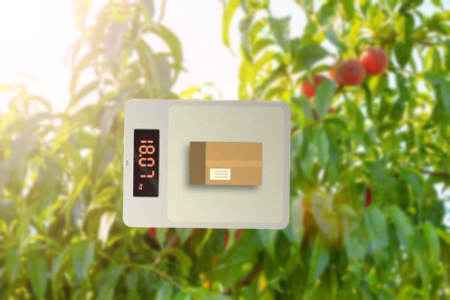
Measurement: 18.07 kg
